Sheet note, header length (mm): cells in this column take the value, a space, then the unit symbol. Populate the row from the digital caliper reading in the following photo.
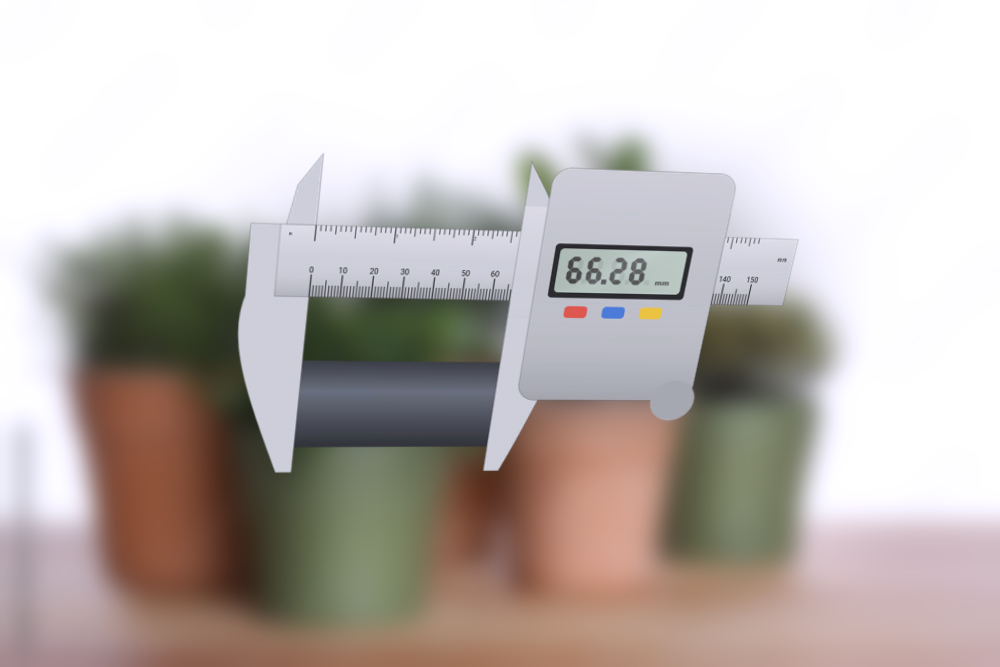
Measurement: 66.28 mm
